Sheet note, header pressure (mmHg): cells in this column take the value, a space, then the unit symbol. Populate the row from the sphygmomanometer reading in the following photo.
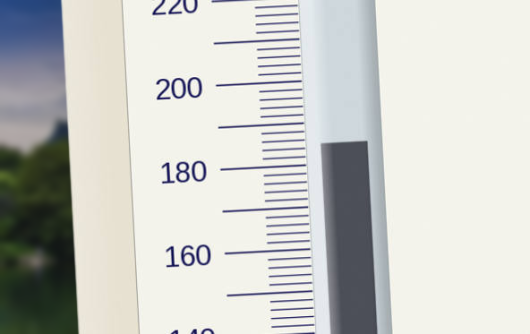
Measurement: 185 mmHg
